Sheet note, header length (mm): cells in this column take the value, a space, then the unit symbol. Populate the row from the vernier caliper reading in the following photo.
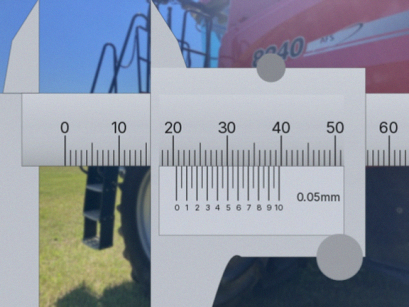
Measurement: 20.6 mm
